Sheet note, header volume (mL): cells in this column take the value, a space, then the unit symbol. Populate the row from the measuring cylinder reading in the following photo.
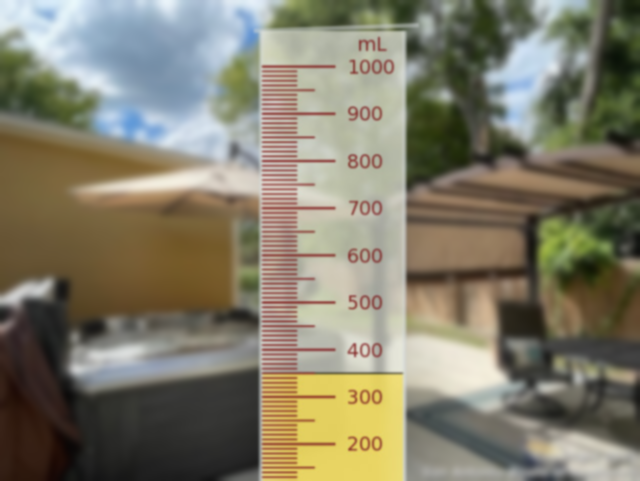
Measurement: 350 mL
